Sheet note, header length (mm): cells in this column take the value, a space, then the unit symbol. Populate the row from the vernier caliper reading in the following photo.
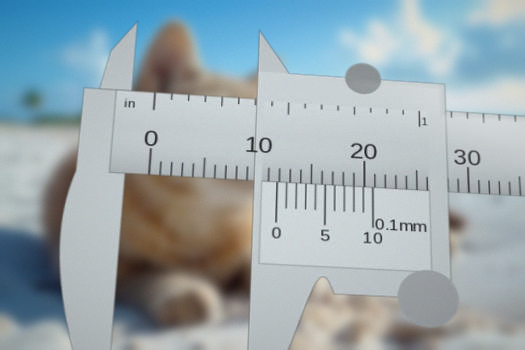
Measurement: 11.8 mm
